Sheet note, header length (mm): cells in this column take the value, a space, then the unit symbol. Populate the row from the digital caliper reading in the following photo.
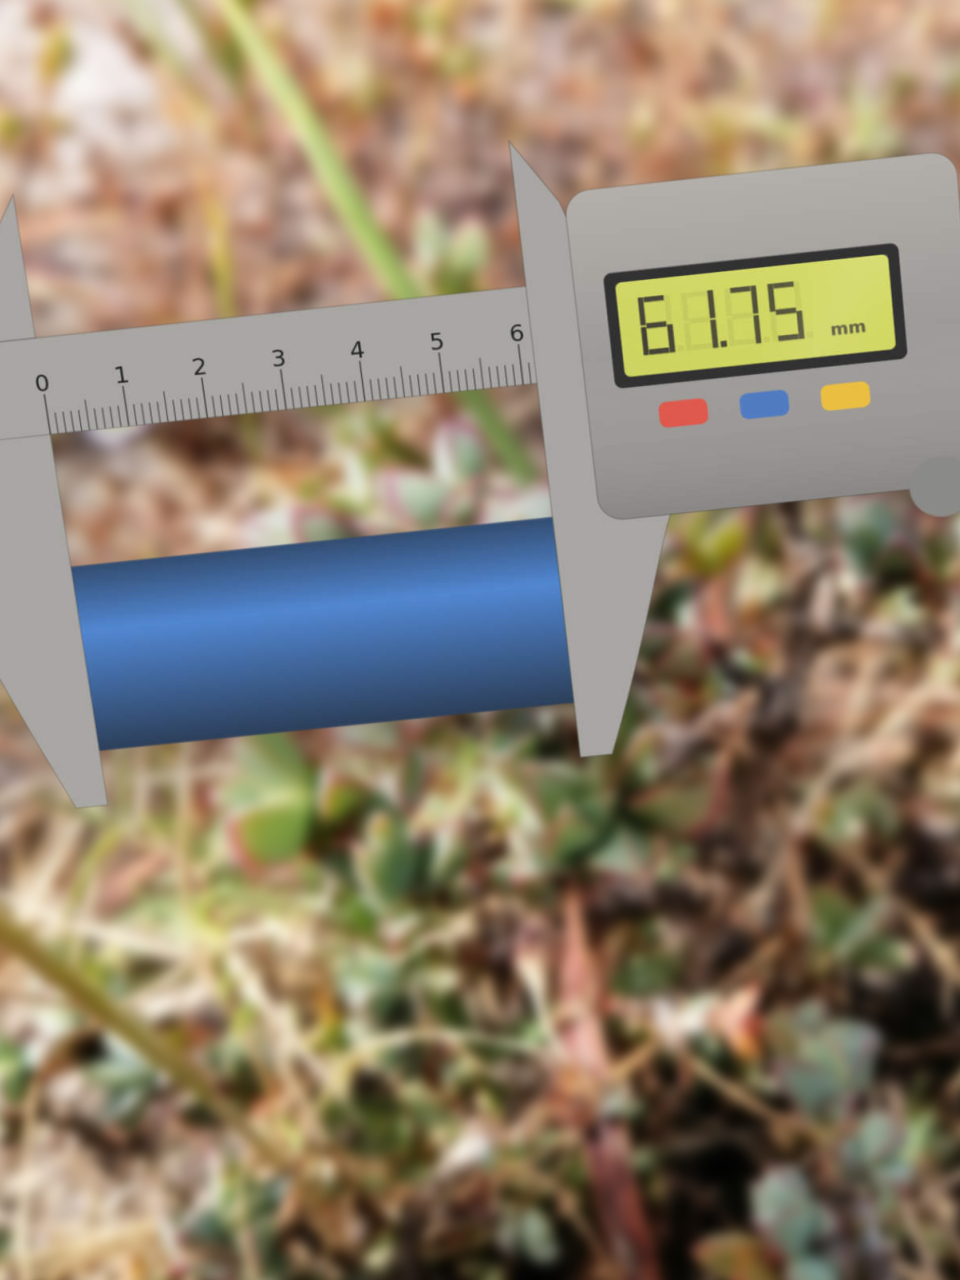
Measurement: 61.75 mm
